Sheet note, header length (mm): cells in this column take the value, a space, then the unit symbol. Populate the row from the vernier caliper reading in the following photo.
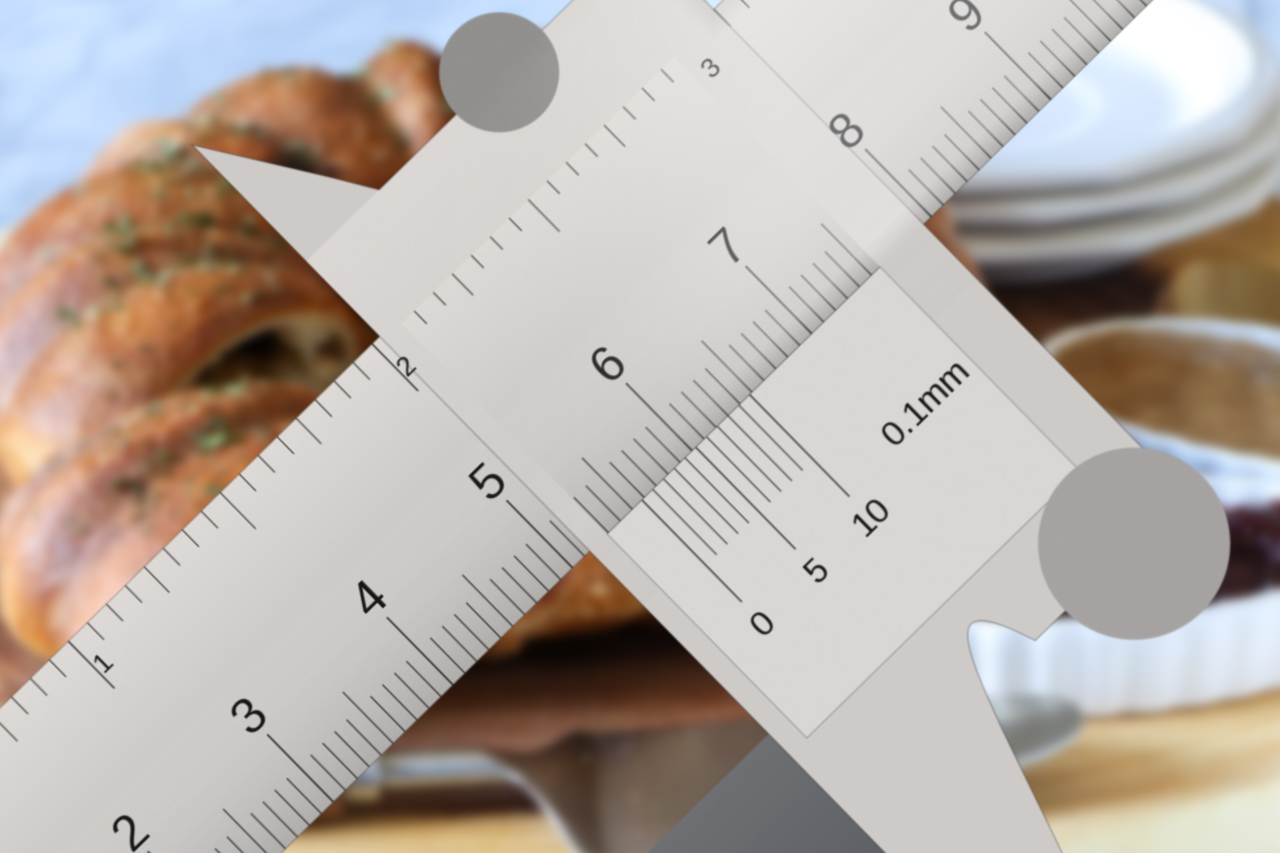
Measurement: 55.8 mm
